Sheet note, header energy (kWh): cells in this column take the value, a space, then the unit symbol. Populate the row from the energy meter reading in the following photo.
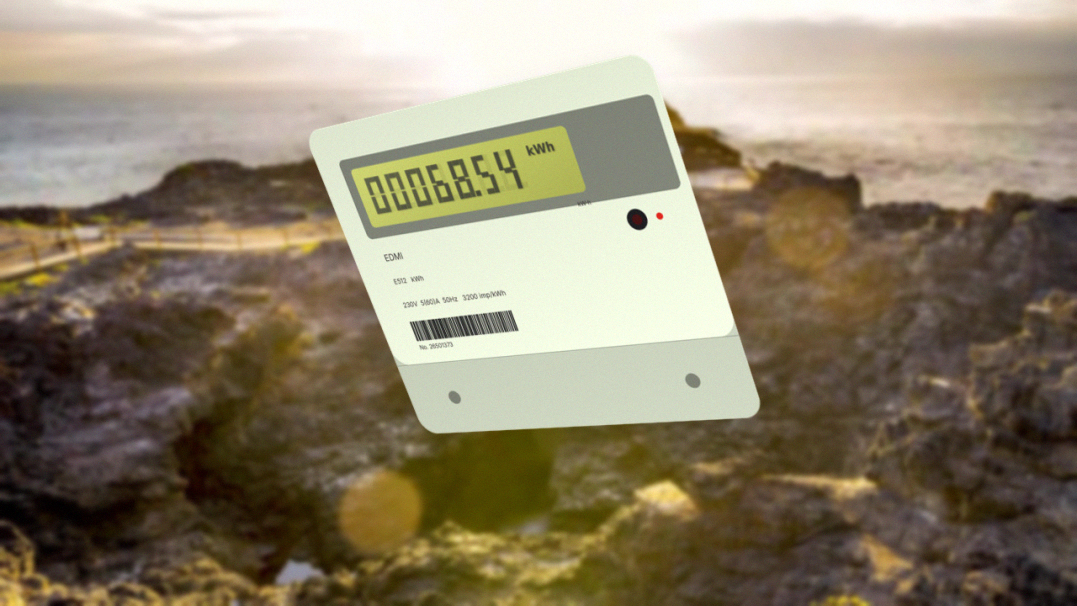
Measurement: 68.54 kWh
